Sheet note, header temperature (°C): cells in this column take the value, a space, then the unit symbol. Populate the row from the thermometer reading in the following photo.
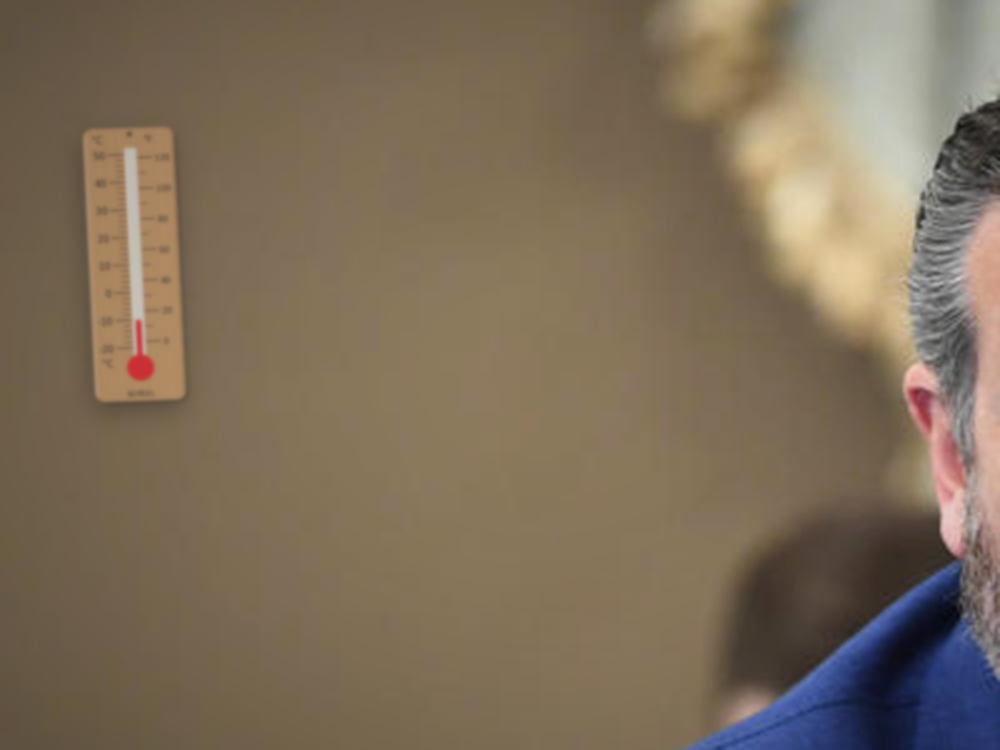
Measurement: -10 °C
